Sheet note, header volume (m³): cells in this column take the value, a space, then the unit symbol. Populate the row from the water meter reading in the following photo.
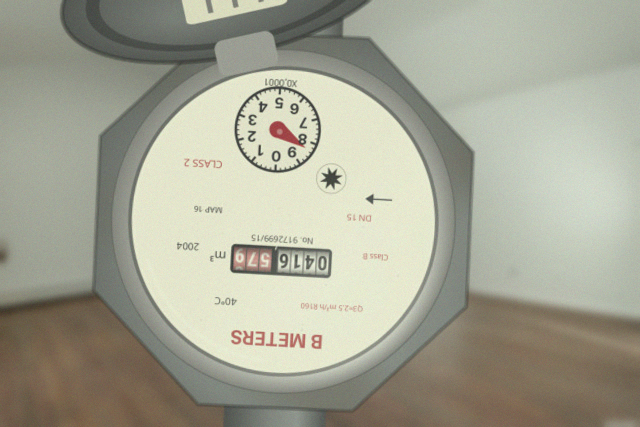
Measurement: 416.5788 m³
